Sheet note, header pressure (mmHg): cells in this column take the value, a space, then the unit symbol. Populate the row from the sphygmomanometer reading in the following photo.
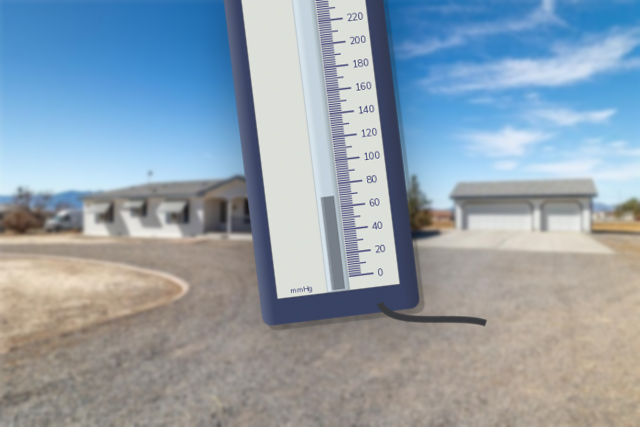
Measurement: 70 mmHg
